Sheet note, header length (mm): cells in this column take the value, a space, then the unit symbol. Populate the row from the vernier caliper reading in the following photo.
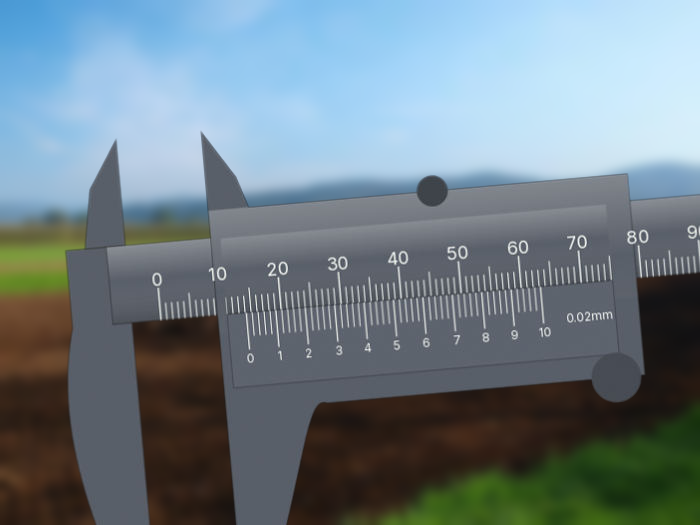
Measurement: 14.2 mm
